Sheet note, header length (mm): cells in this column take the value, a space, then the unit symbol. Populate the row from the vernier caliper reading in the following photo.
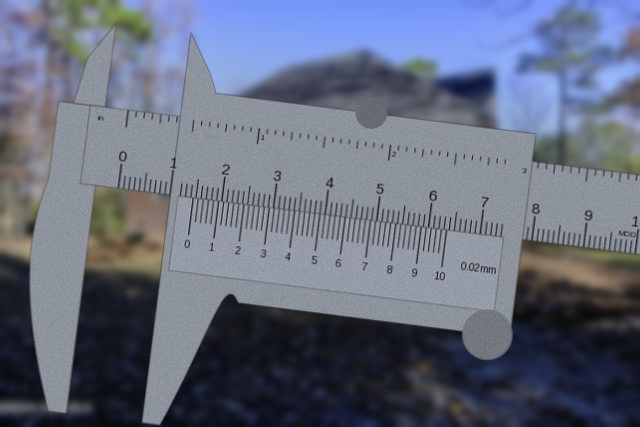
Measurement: 14.5 mm
